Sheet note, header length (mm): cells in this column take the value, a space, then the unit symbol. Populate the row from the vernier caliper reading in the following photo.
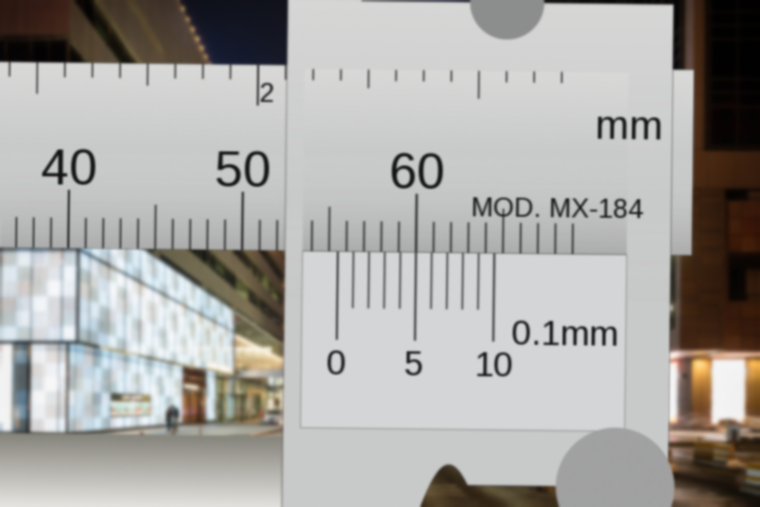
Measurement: 55.5 mm
